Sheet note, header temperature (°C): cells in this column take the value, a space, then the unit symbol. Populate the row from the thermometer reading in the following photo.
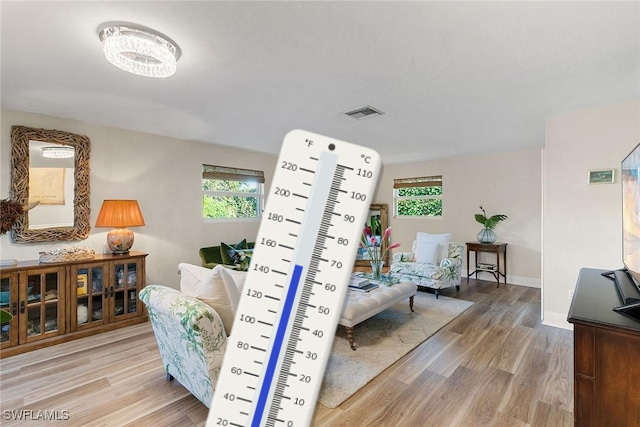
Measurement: 65 °C
